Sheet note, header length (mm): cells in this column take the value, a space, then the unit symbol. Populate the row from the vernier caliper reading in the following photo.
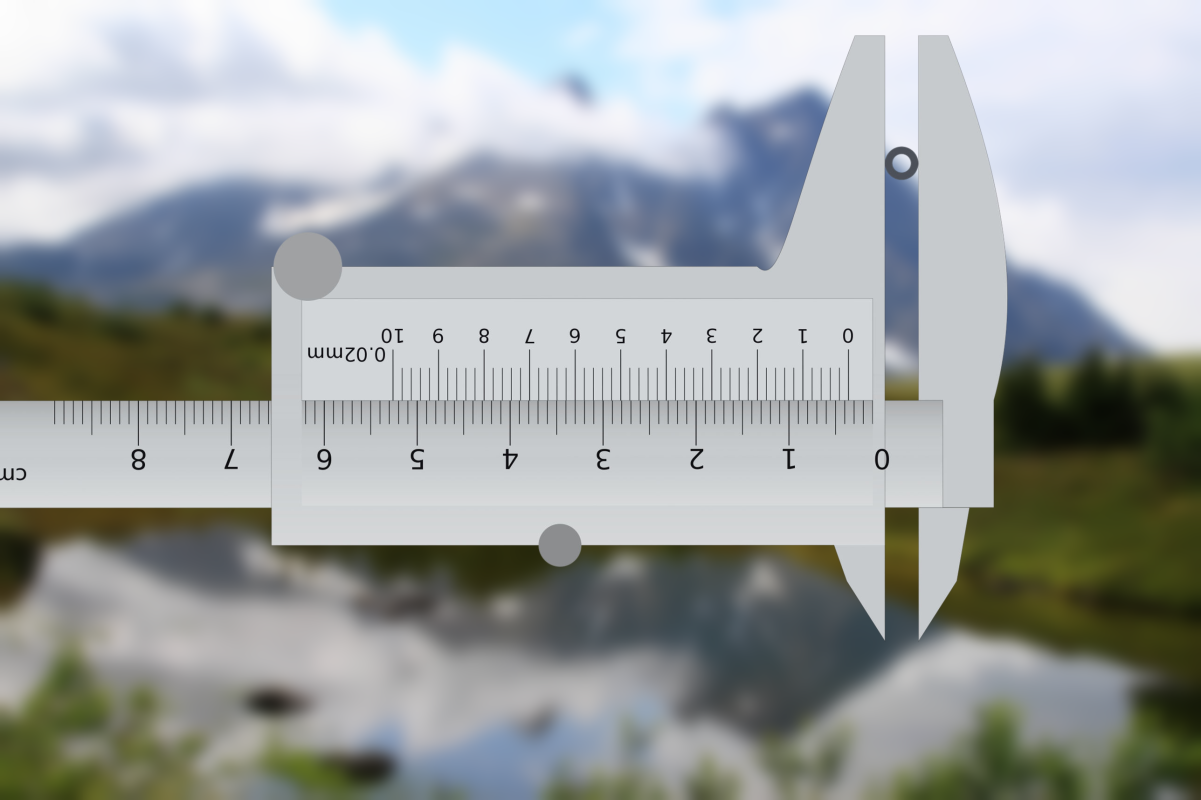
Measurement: 3.6 mm
